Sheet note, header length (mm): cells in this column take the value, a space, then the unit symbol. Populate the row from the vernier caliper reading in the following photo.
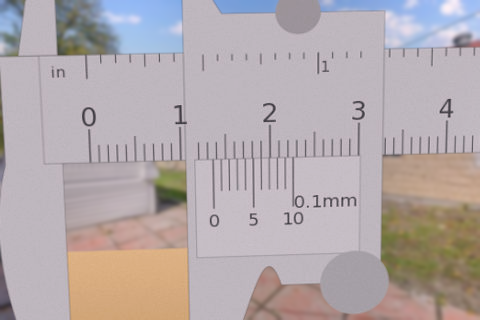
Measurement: 13.6 mm
